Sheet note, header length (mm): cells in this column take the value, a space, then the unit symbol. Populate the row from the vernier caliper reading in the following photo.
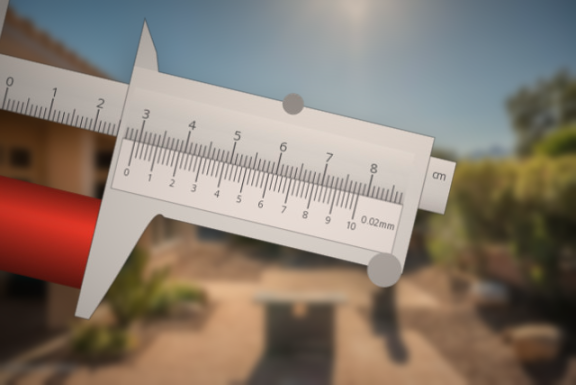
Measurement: 29.0 mm
